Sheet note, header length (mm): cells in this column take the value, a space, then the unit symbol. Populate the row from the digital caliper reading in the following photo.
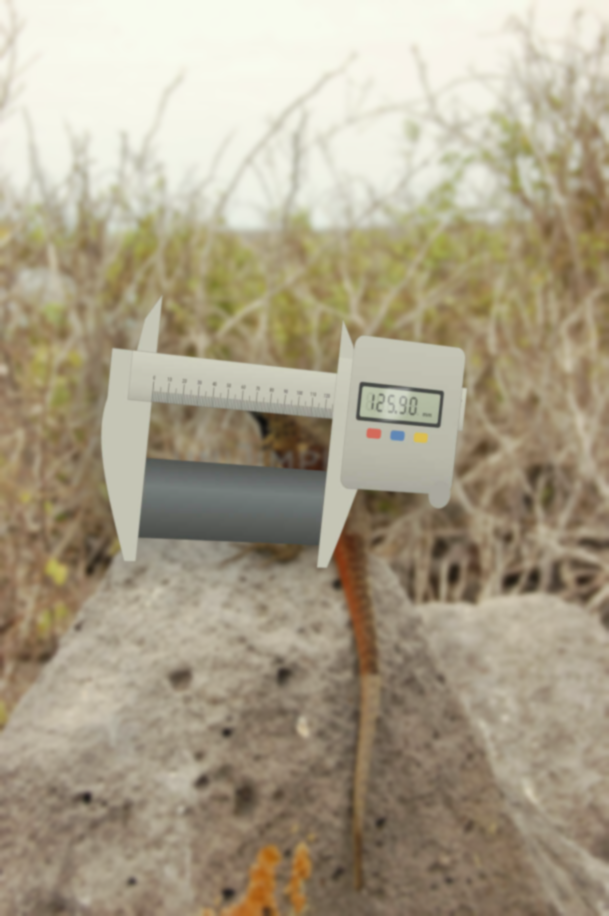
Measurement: 125.90 mm
